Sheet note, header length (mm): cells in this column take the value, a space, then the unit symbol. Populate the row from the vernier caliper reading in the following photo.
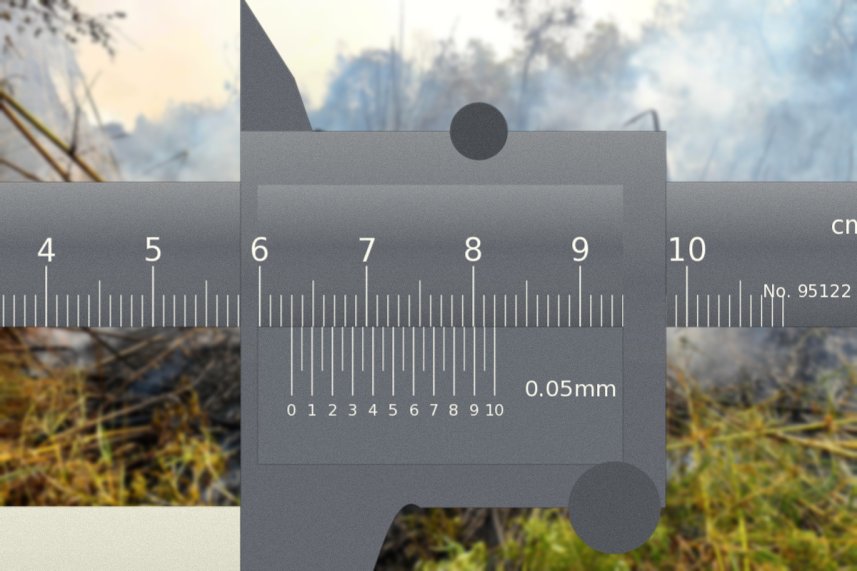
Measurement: 63.0 mm
